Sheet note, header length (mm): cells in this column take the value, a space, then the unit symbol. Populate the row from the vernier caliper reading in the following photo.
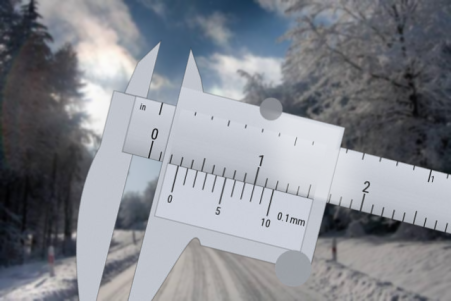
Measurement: 2.8 mm
